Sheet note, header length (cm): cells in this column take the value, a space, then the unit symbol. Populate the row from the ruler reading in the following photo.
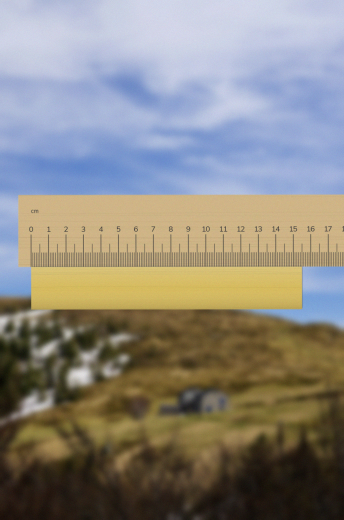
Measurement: 15.5 cm
